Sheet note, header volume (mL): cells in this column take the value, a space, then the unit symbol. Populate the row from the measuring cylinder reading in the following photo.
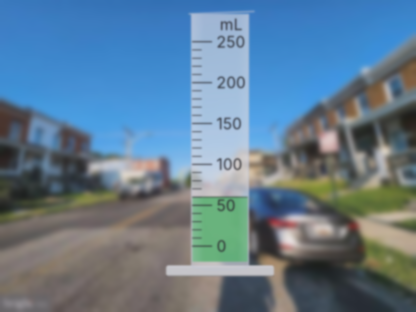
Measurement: 60 mL
